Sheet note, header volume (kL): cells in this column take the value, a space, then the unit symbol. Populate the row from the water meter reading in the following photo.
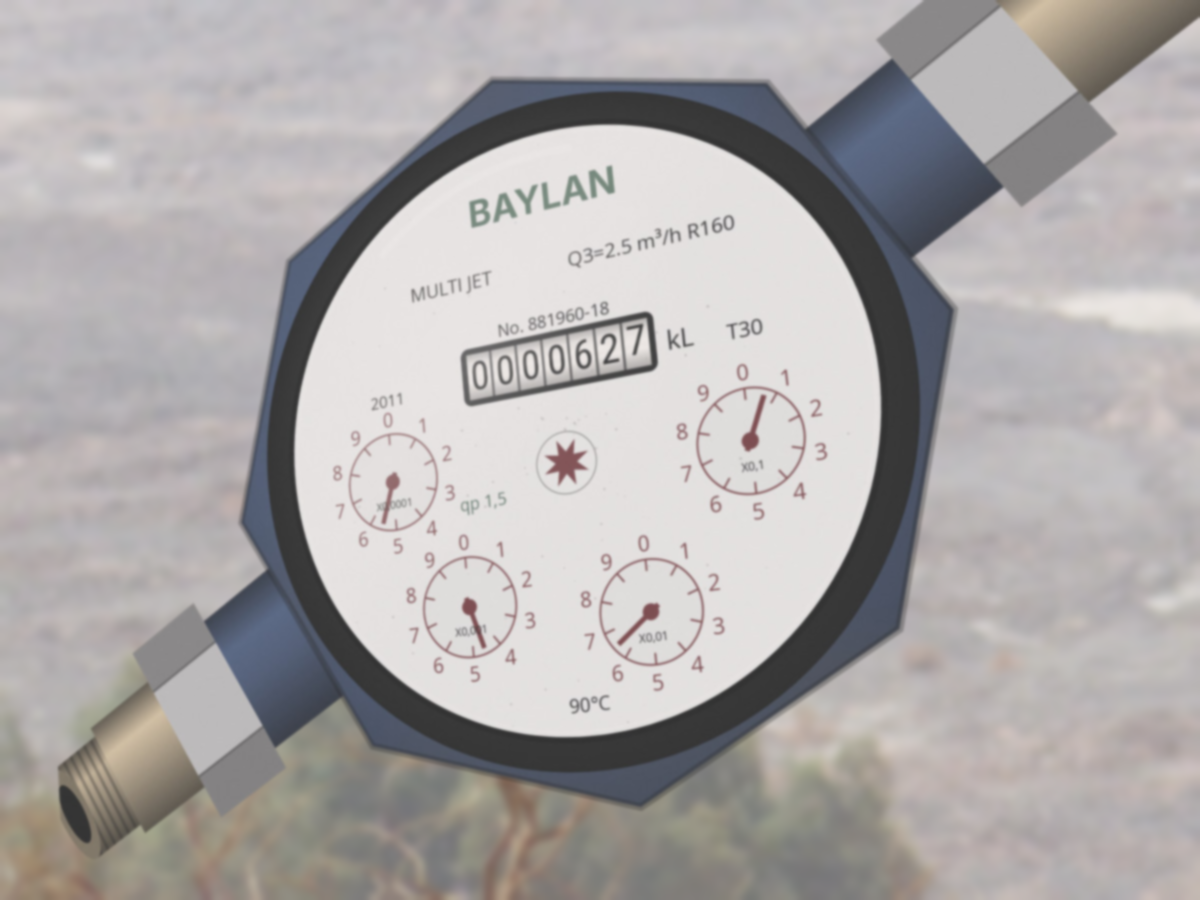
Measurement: 627.0645 kL
